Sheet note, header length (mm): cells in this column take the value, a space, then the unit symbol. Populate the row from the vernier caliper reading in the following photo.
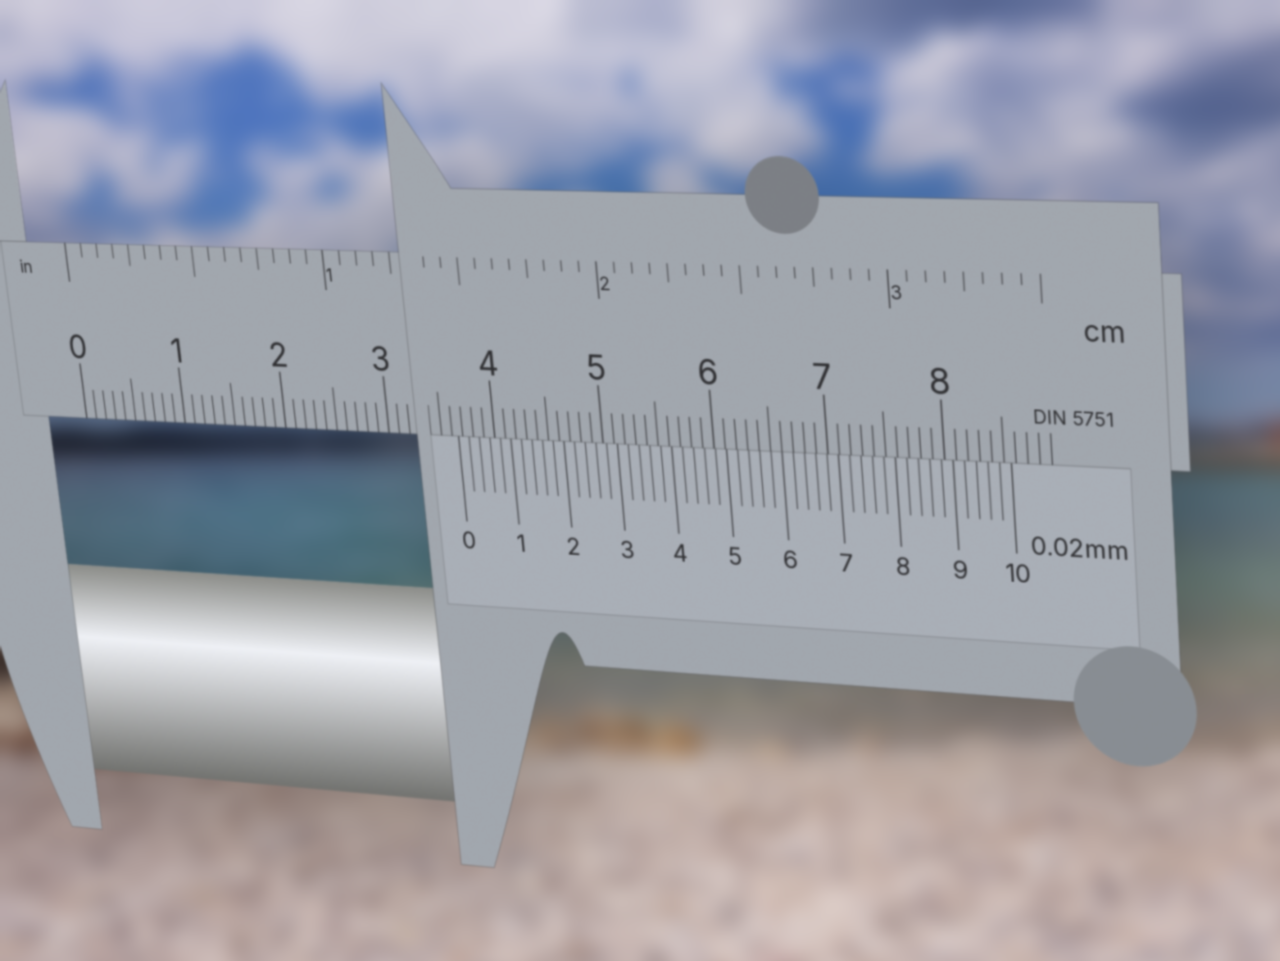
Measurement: 36.6 mm
